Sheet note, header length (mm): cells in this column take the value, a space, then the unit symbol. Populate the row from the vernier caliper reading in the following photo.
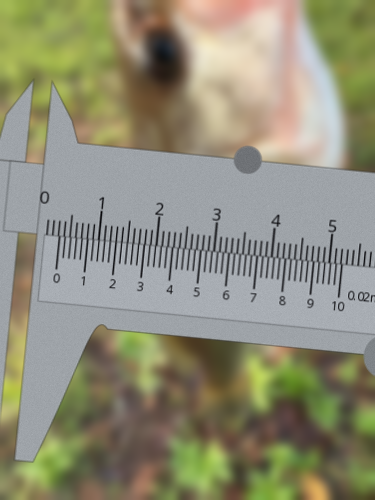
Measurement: 3.2 mm
